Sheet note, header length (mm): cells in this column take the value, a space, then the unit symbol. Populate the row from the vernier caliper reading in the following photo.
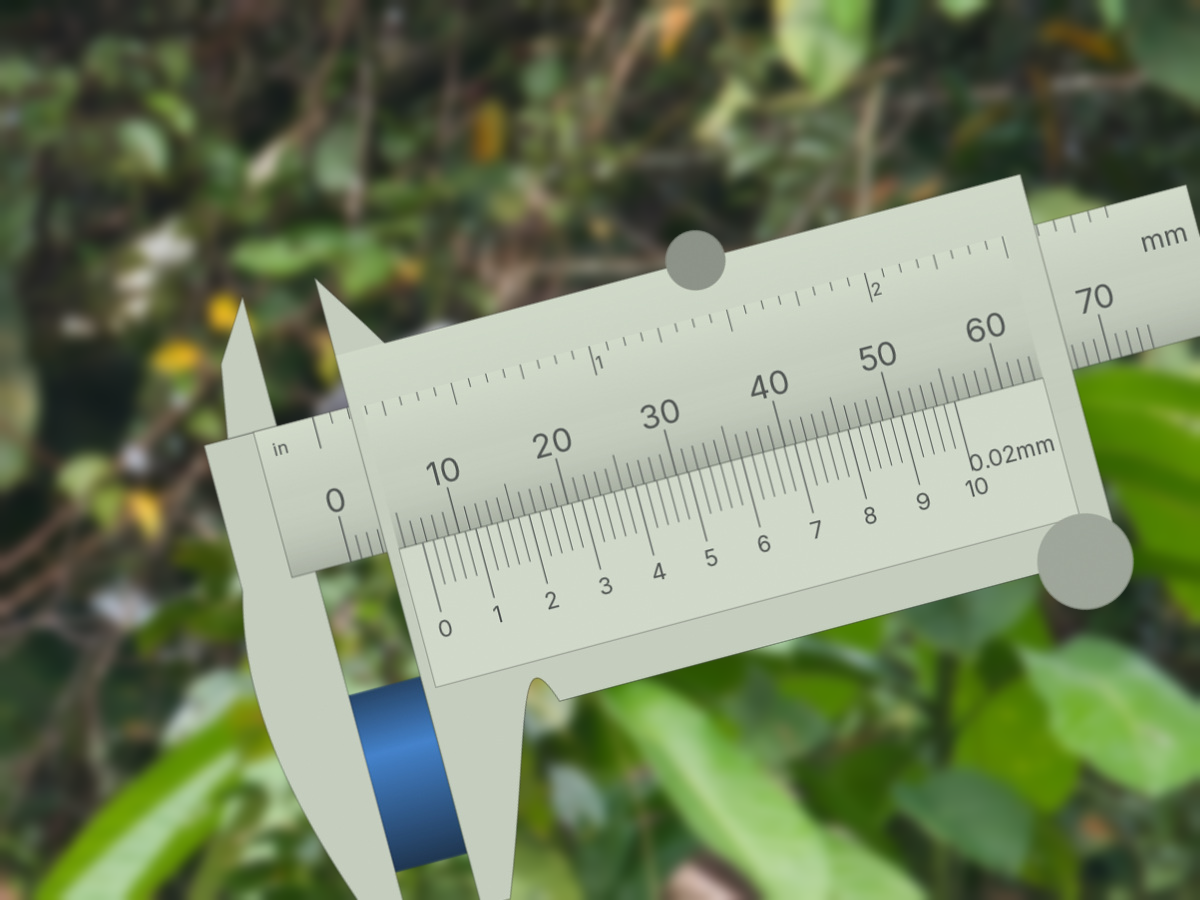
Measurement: 6.6 mm
